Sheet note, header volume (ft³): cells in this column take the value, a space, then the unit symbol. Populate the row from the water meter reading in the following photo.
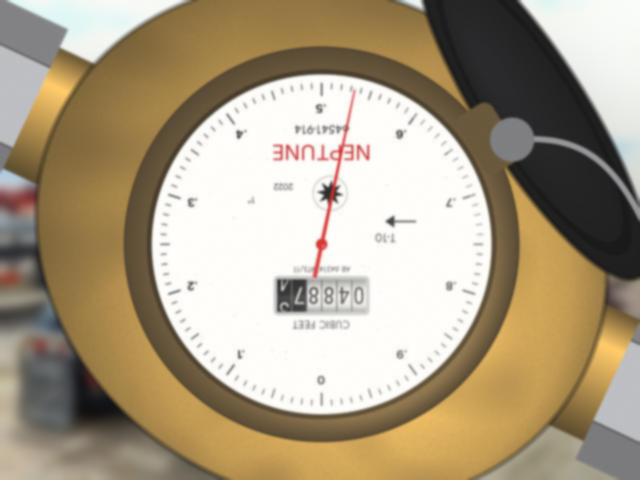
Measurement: 48873.53 ft³
